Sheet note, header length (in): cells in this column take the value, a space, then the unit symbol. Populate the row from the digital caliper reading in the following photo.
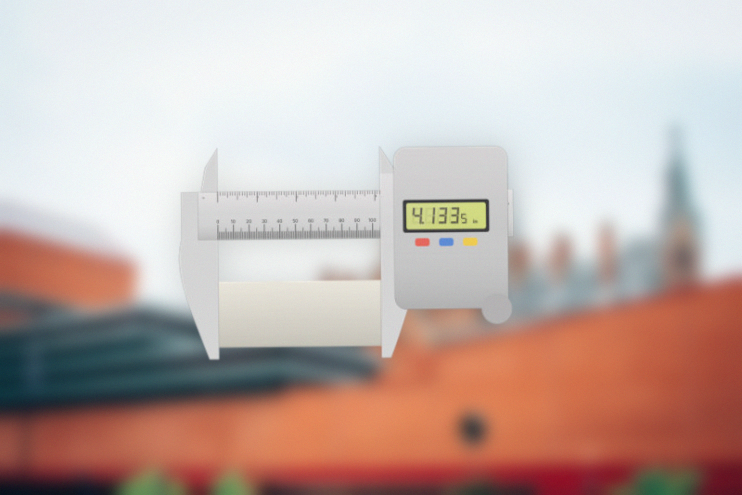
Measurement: 4.1335 in
